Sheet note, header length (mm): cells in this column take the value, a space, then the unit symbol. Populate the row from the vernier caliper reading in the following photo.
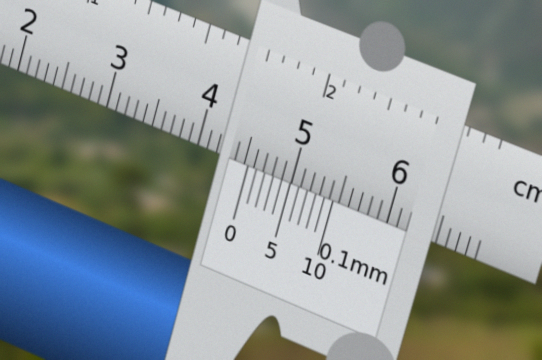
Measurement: 45.4 mm
